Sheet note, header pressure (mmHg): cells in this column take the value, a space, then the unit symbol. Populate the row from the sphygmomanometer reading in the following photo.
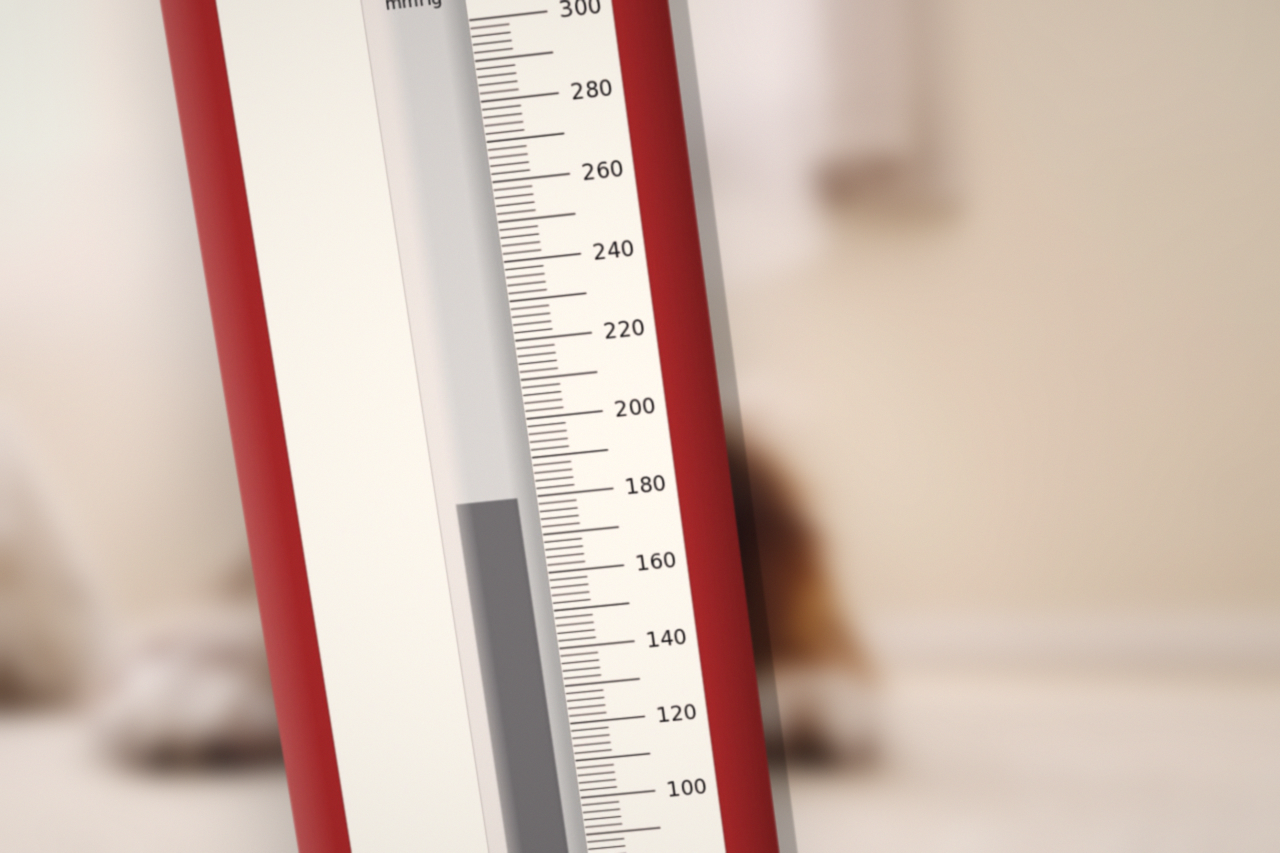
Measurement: 180 mmHg
